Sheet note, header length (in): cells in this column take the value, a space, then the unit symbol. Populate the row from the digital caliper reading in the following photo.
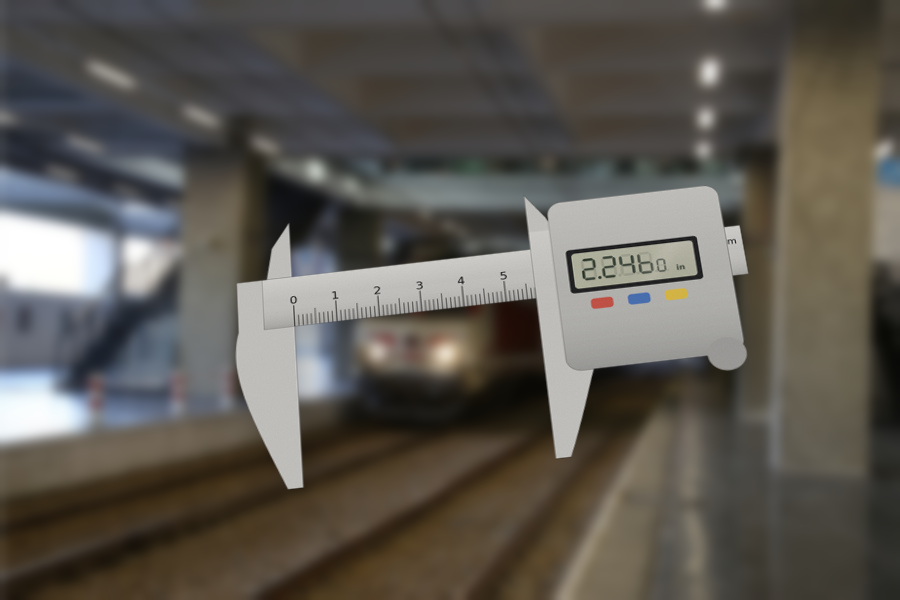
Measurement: 2.2460 in
